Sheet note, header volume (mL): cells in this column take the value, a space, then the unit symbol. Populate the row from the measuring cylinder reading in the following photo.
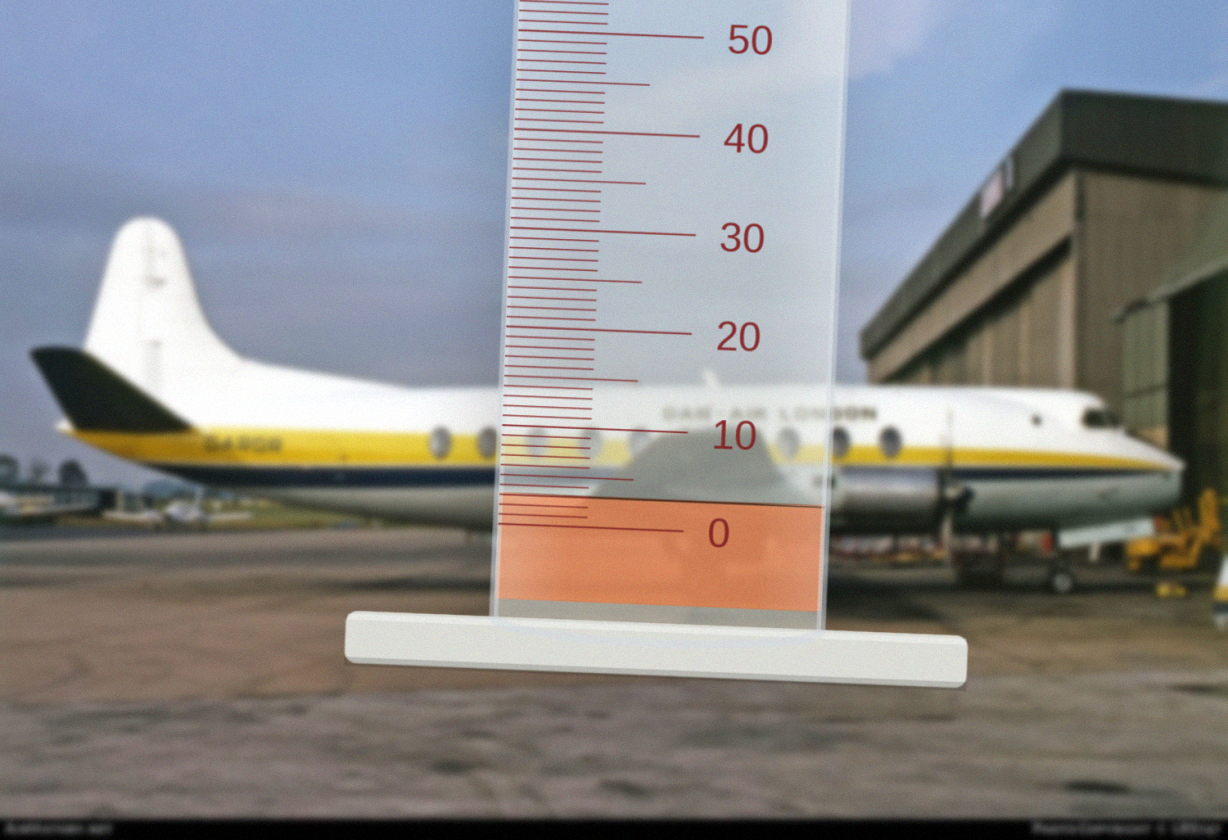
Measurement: 3 mL
